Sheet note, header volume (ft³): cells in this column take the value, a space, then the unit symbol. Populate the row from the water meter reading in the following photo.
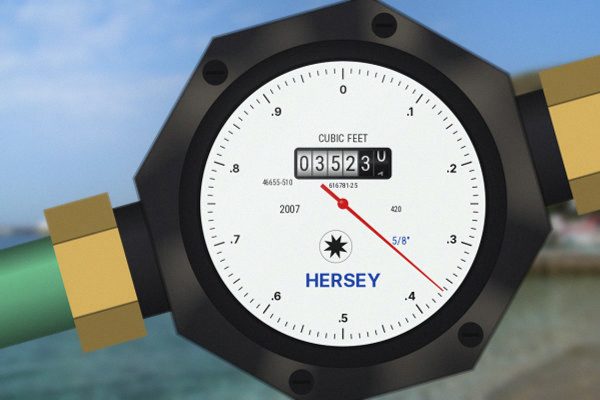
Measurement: 35230.36 ft³
